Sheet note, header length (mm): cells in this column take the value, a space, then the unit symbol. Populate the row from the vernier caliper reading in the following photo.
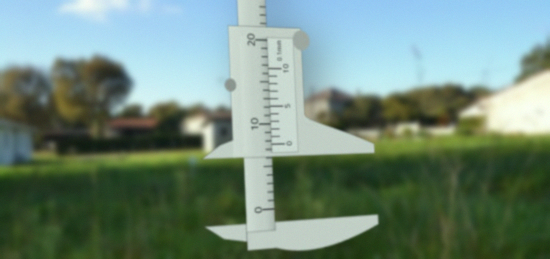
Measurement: 7.6 mm
